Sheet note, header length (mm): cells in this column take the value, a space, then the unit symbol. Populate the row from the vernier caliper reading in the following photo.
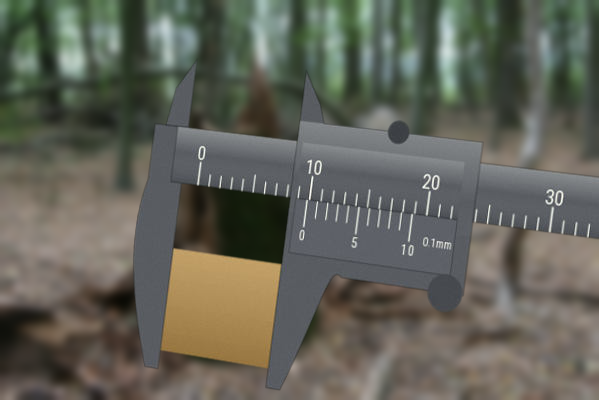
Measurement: 9.8 mm
